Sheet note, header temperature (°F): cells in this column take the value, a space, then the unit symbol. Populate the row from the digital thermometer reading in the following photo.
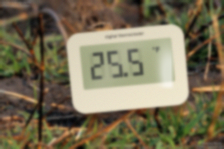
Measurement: 25.5 °F
